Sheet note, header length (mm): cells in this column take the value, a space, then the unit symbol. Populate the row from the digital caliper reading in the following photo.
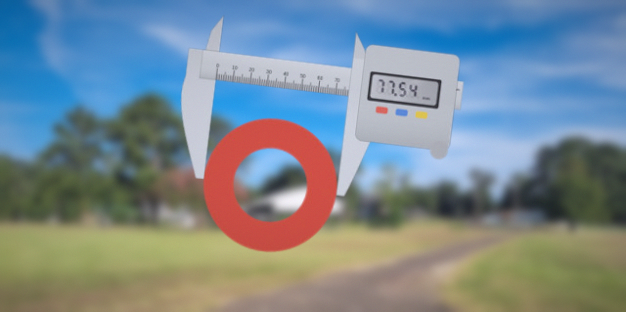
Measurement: 77.54 mm
